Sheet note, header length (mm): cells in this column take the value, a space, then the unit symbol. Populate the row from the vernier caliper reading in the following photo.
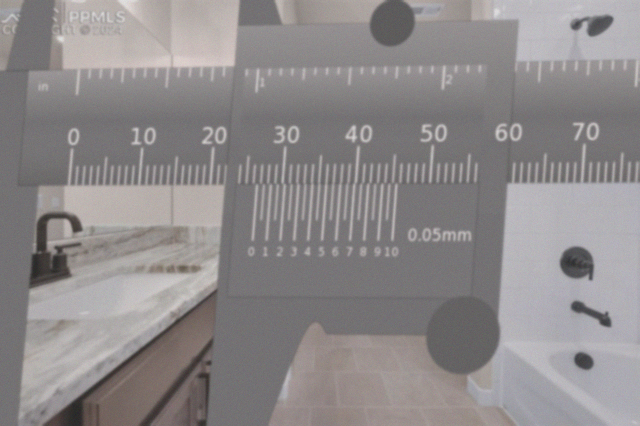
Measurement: 26.5 mm
